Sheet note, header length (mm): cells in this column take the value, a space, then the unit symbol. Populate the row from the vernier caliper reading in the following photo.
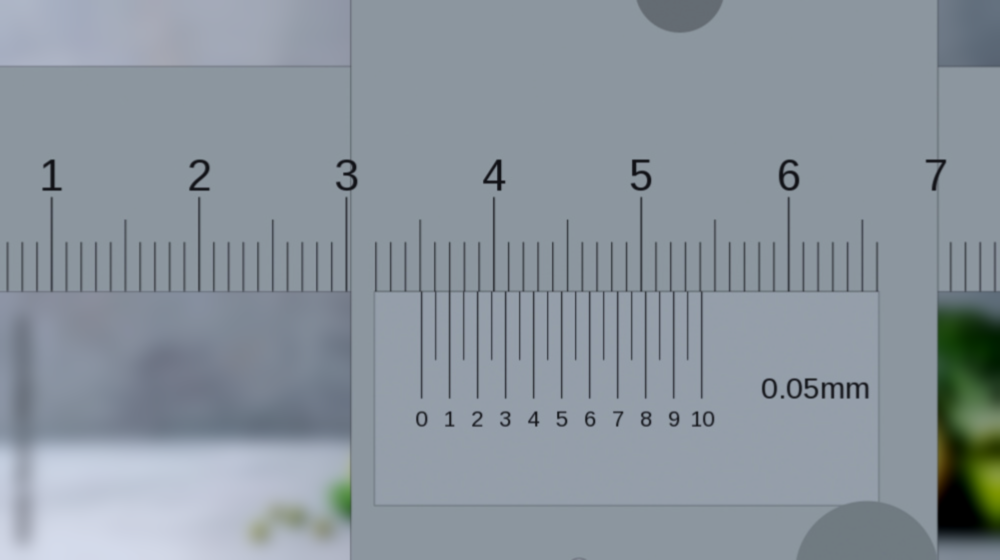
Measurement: 35.1 mm
